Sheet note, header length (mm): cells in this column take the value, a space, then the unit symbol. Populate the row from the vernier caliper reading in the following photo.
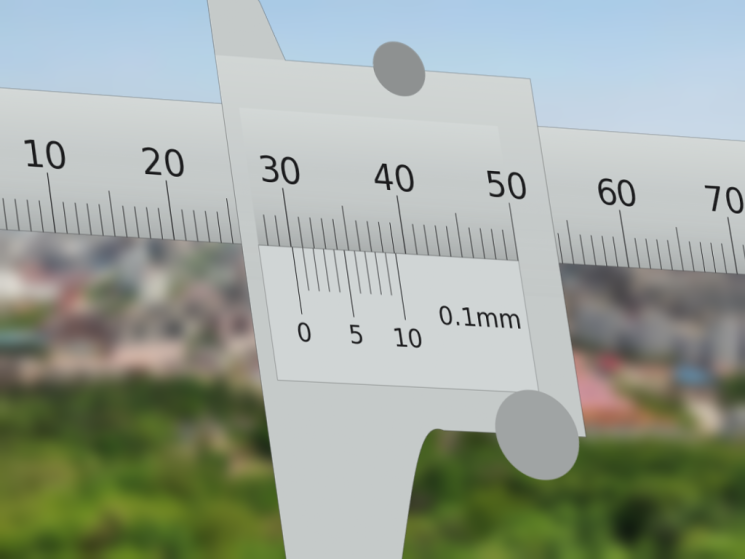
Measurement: 30.1 mm
